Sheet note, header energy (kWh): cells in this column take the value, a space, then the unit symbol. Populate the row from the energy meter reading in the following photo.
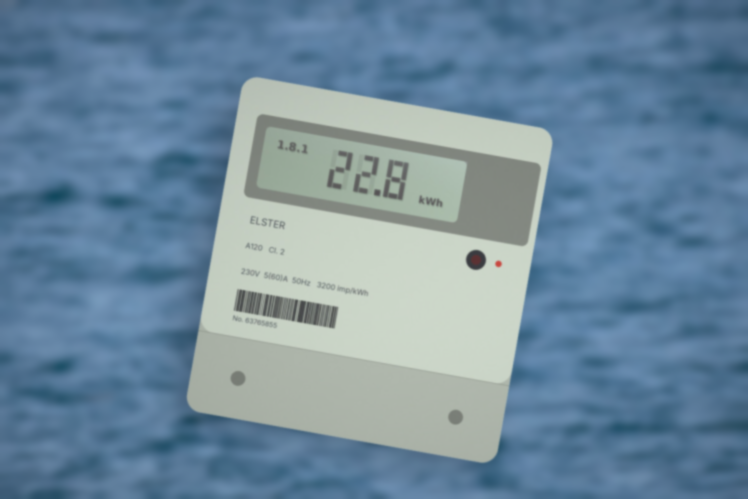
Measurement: 22.8 kWh
